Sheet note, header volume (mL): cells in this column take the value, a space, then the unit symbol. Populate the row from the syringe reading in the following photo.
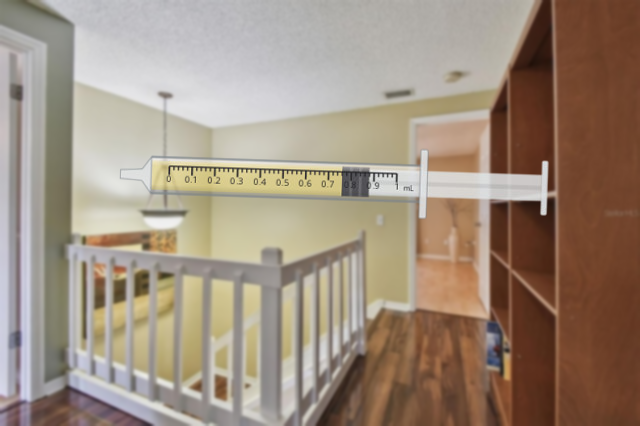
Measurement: 0.76 mL
